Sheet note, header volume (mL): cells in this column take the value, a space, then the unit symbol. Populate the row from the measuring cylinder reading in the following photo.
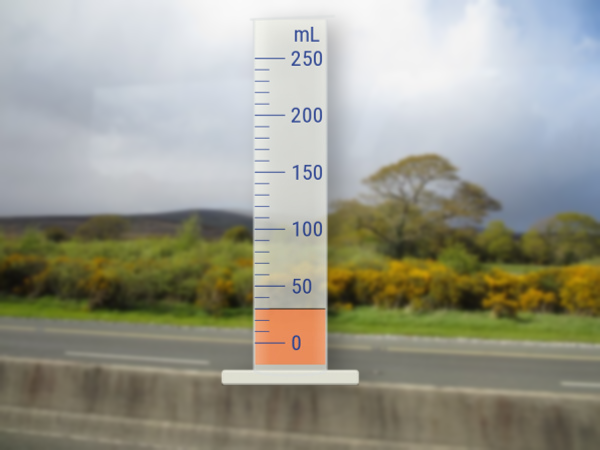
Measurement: 30 mL
